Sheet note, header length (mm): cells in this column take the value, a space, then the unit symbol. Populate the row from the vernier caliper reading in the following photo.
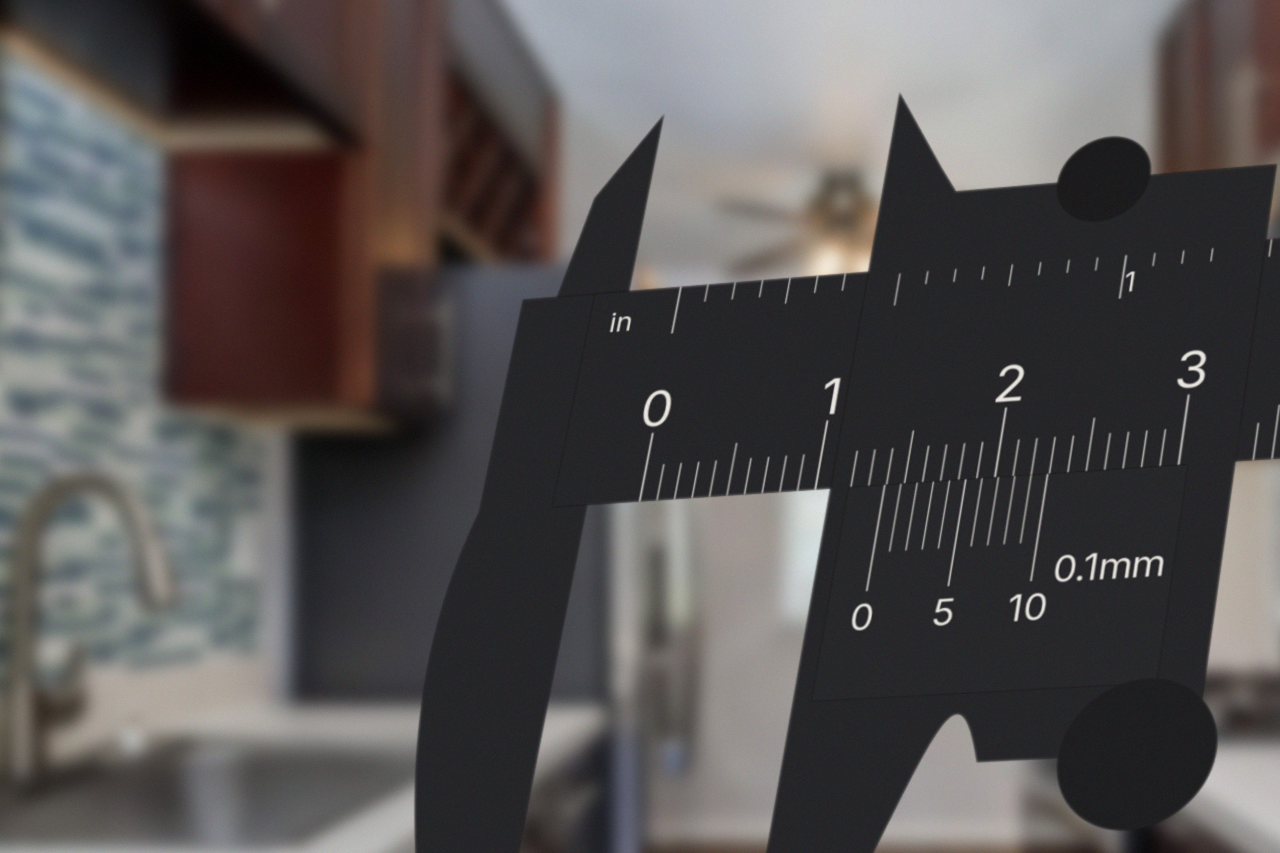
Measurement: 13.9 mm
